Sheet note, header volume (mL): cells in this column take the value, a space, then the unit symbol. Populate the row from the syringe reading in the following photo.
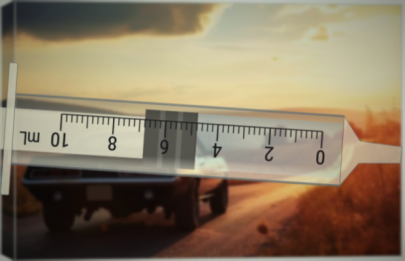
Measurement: 4.8 mL
